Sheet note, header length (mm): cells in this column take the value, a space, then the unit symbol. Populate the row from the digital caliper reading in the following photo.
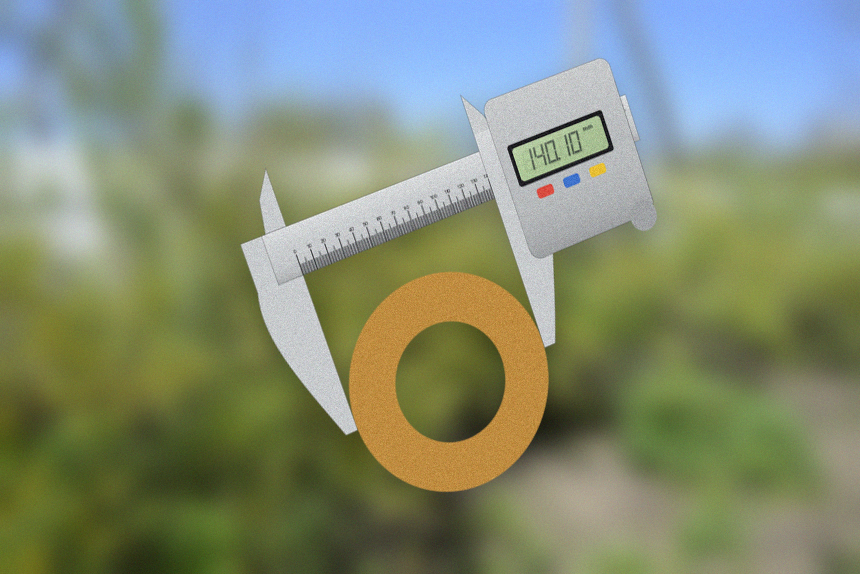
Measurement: 140.10 mm
